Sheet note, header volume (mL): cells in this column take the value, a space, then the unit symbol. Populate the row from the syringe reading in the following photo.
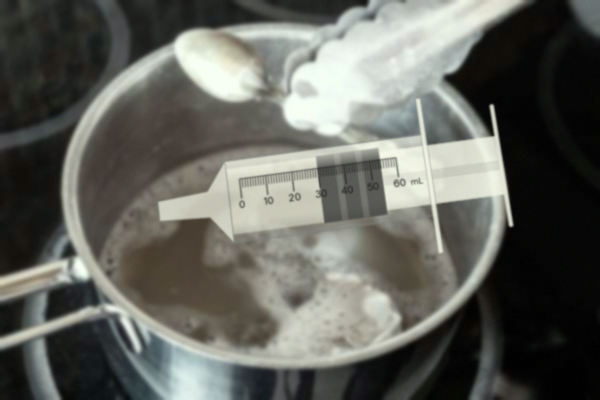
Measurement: 30 mL
